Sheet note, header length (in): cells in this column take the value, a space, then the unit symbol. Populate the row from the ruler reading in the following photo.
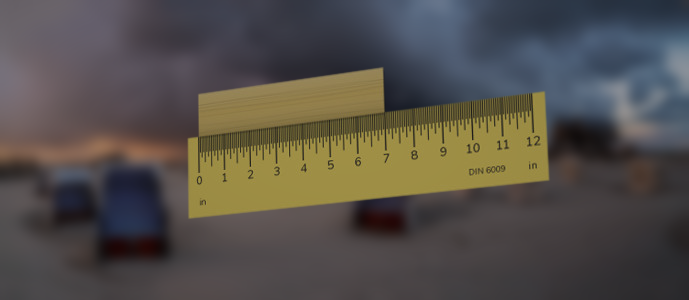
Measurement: 7 in
